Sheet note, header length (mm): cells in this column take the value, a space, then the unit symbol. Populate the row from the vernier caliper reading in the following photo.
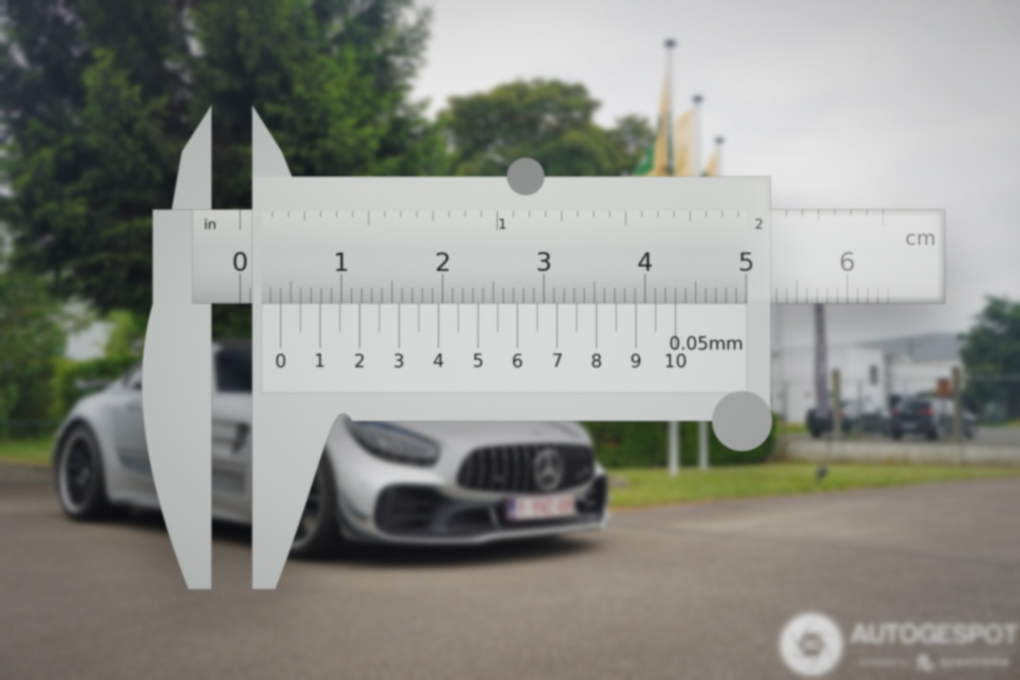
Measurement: 4.0 mm
